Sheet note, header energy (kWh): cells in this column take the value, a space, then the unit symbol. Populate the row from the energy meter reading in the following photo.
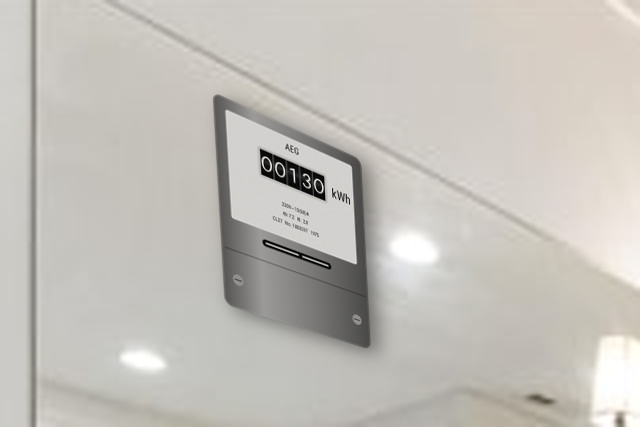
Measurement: 130 kWh
